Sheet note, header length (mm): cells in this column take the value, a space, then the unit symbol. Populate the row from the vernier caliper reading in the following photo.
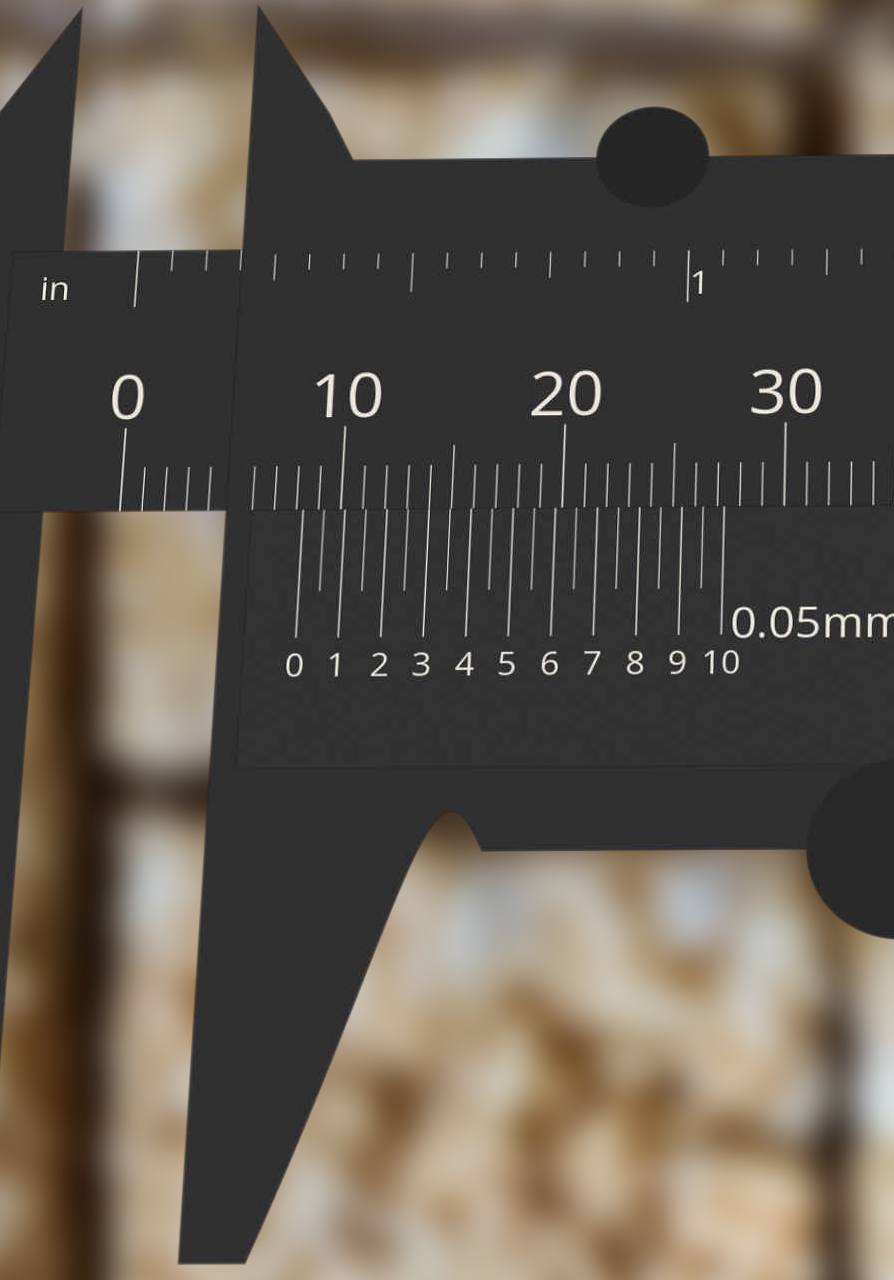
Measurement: 8.3 mm
